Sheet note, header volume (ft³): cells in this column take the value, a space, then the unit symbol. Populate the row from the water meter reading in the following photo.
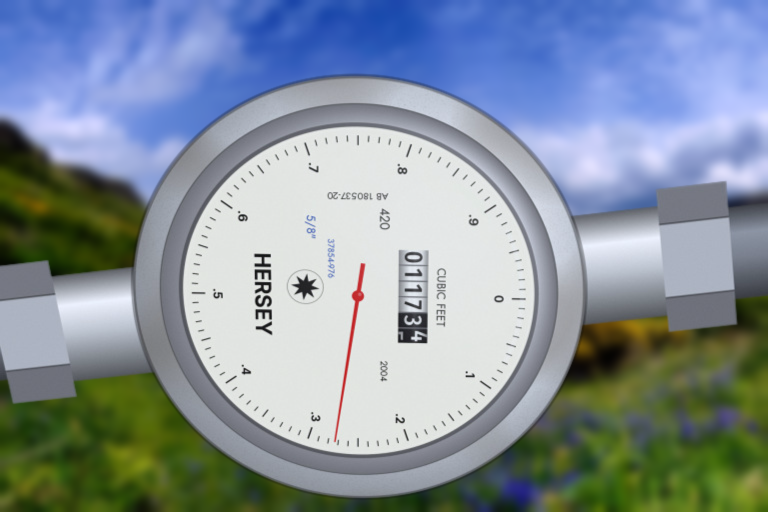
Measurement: 11734.27 ft³
